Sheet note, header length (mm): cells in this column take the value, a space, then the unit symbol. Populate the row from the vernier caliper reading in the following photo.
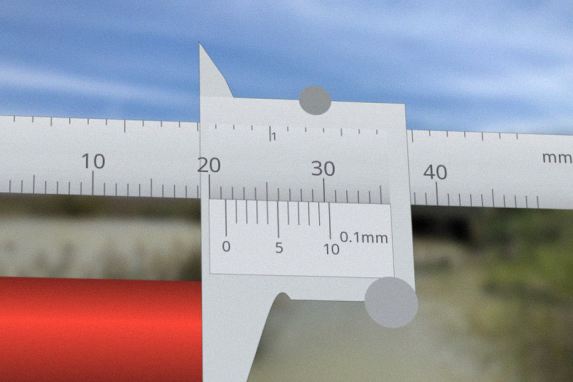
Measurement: 21.4 mm
